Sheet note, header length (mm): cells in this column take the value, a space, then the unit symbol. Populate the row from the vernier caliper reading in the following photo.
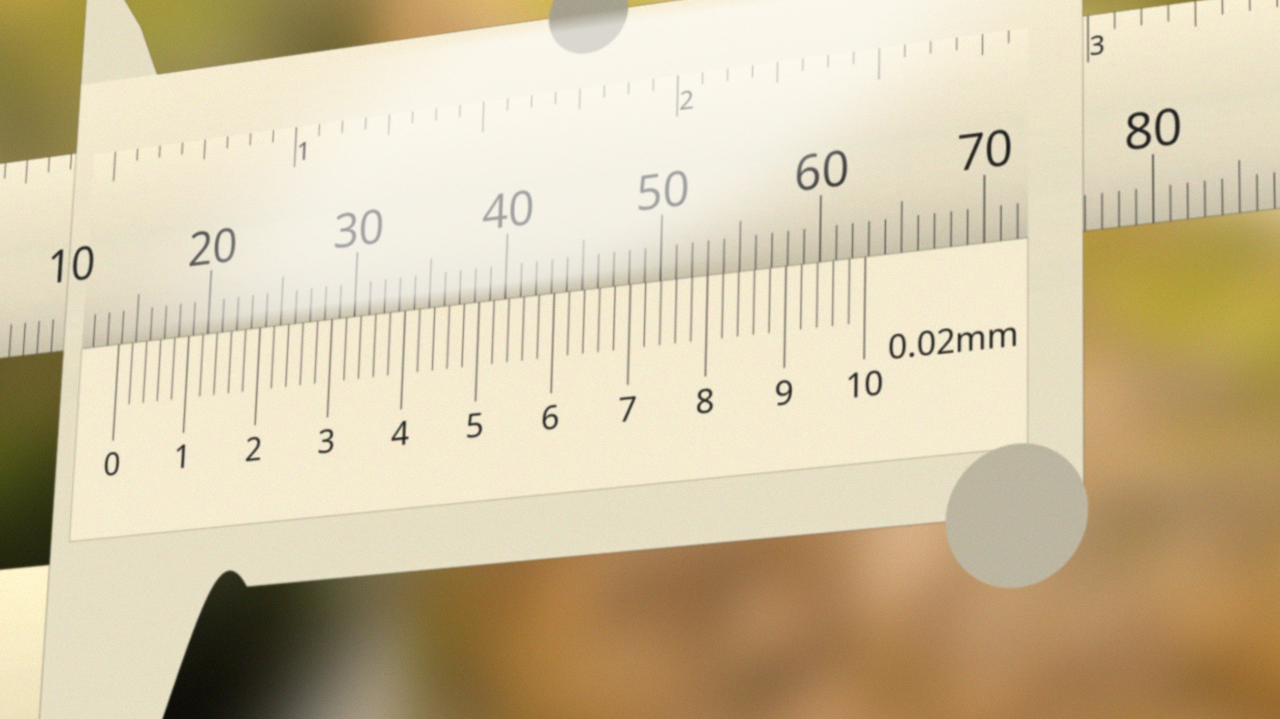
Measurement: 13.8 mm
